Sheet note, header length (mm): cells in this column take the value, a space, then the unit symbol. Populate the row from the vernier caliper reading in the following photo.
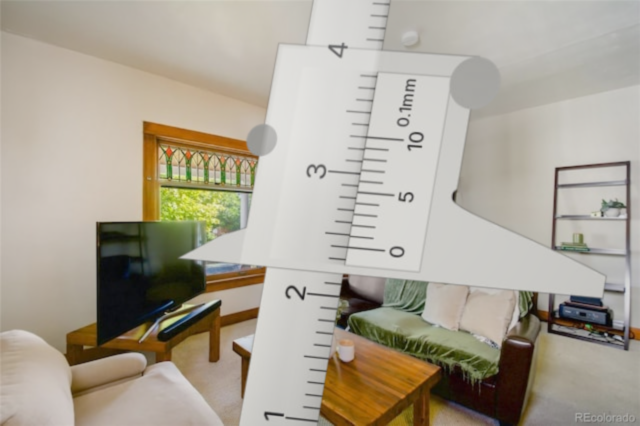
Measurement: 24.0 mm
